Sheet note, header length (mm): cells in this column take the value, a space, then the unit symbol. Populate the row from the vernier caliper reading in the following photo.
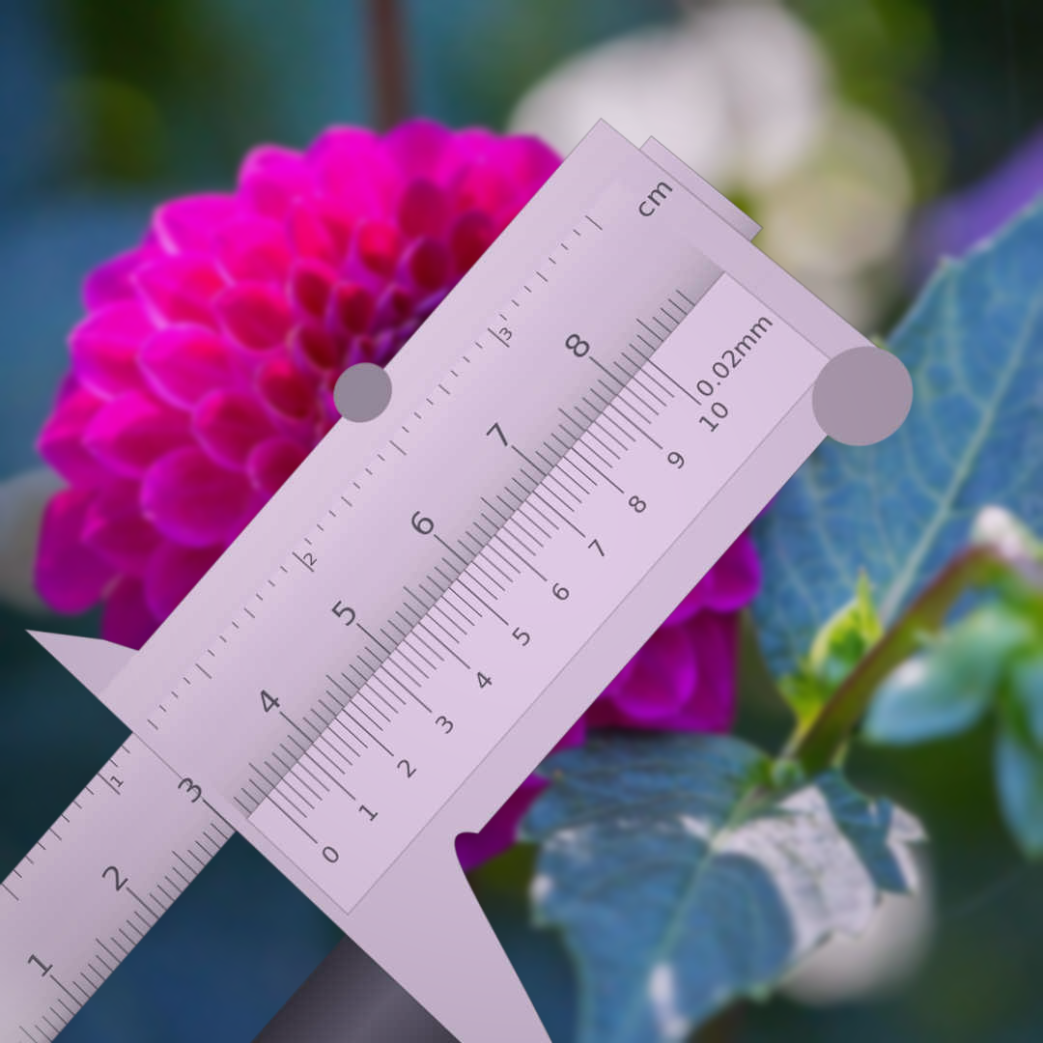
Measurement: 34.0 mm
